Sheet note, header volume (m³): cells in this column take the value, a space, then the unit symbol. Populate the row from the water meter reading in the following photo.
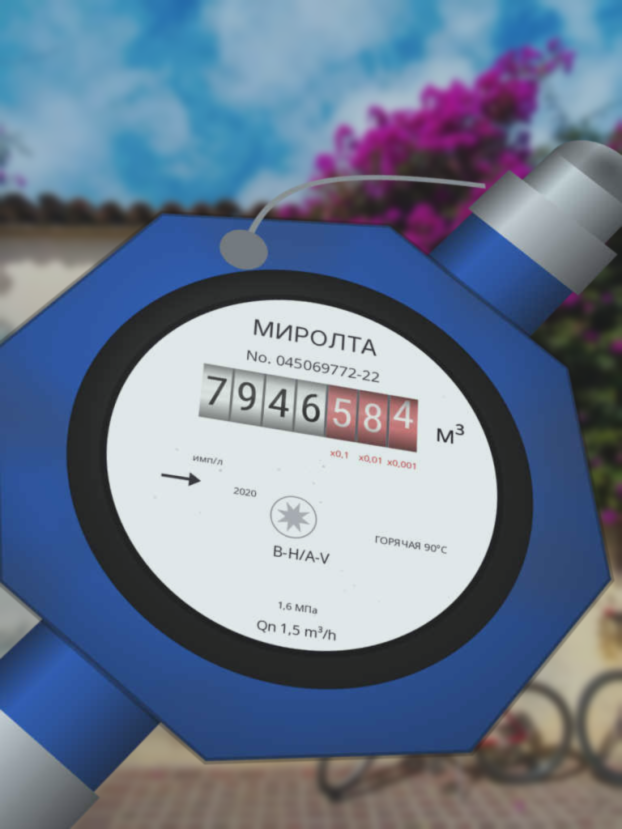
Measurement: 7946.584 m³
